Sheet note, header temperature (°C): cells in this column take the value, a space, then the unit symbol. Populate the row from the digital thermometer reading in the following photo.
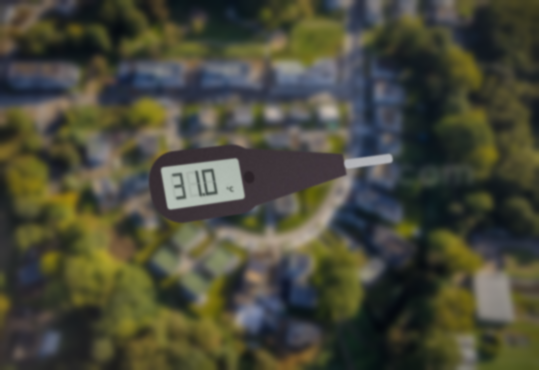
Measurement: 31.0 °C
